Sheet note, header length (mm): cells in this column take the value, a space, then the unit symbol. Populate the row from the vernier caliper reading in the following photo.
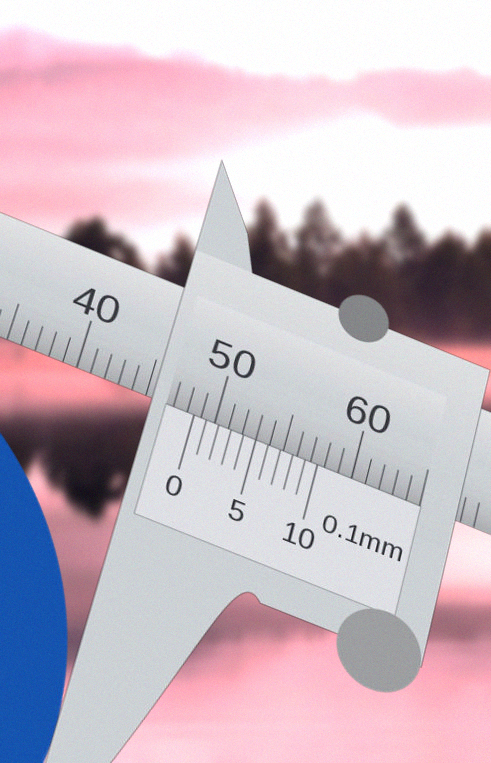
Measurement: 48.5 mm
